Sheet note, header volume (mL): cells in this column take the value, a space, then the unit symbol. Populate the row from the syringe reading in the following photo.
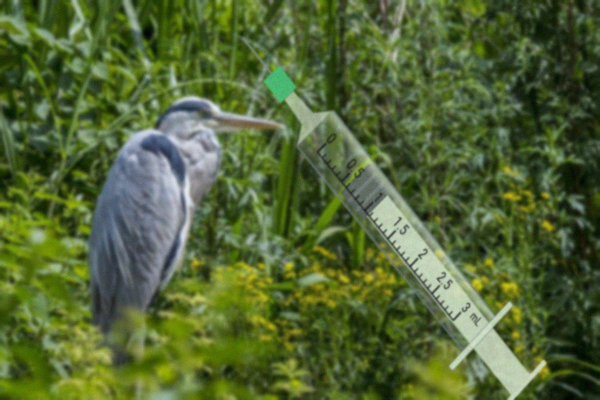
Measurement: 0.6 mL
